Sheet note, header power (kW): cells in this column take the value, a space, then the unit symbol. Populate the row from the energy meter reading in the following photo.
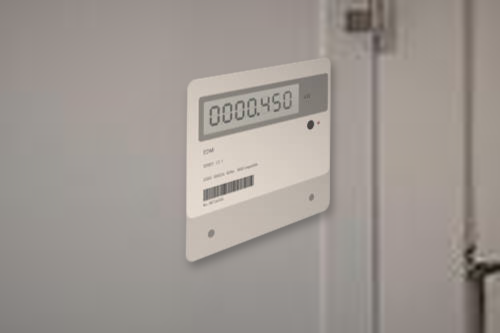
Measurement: 0.450 kW
